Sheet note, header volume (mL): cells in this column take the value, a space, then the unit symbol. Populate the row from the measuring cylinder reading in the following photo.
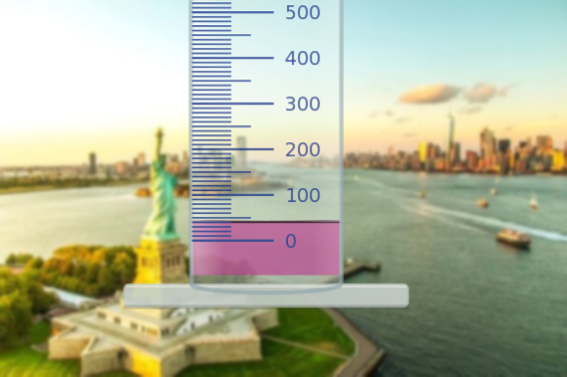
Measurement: 40 mL
